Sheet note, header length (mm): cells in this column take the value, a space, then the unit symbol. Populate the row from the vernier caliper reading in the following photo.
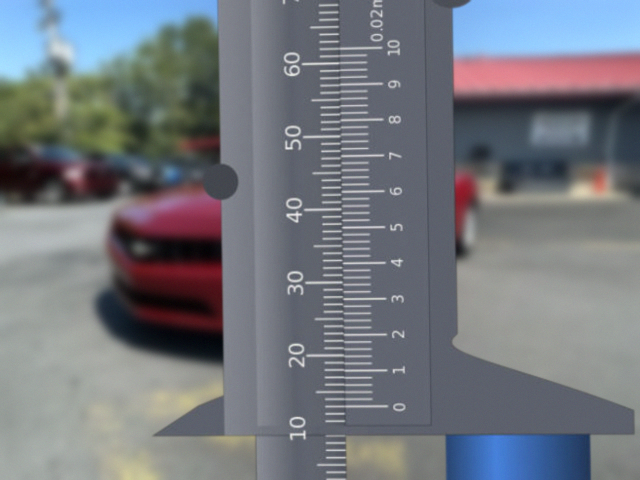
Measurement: 13.0 mm
